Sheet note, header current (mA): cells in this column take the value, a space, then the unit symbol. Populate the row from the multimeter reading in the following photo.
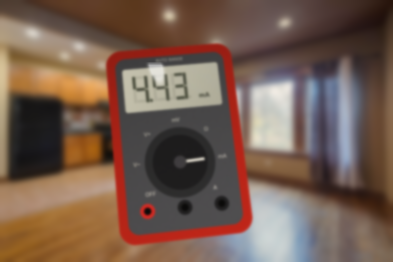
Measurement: 4.43 mA
